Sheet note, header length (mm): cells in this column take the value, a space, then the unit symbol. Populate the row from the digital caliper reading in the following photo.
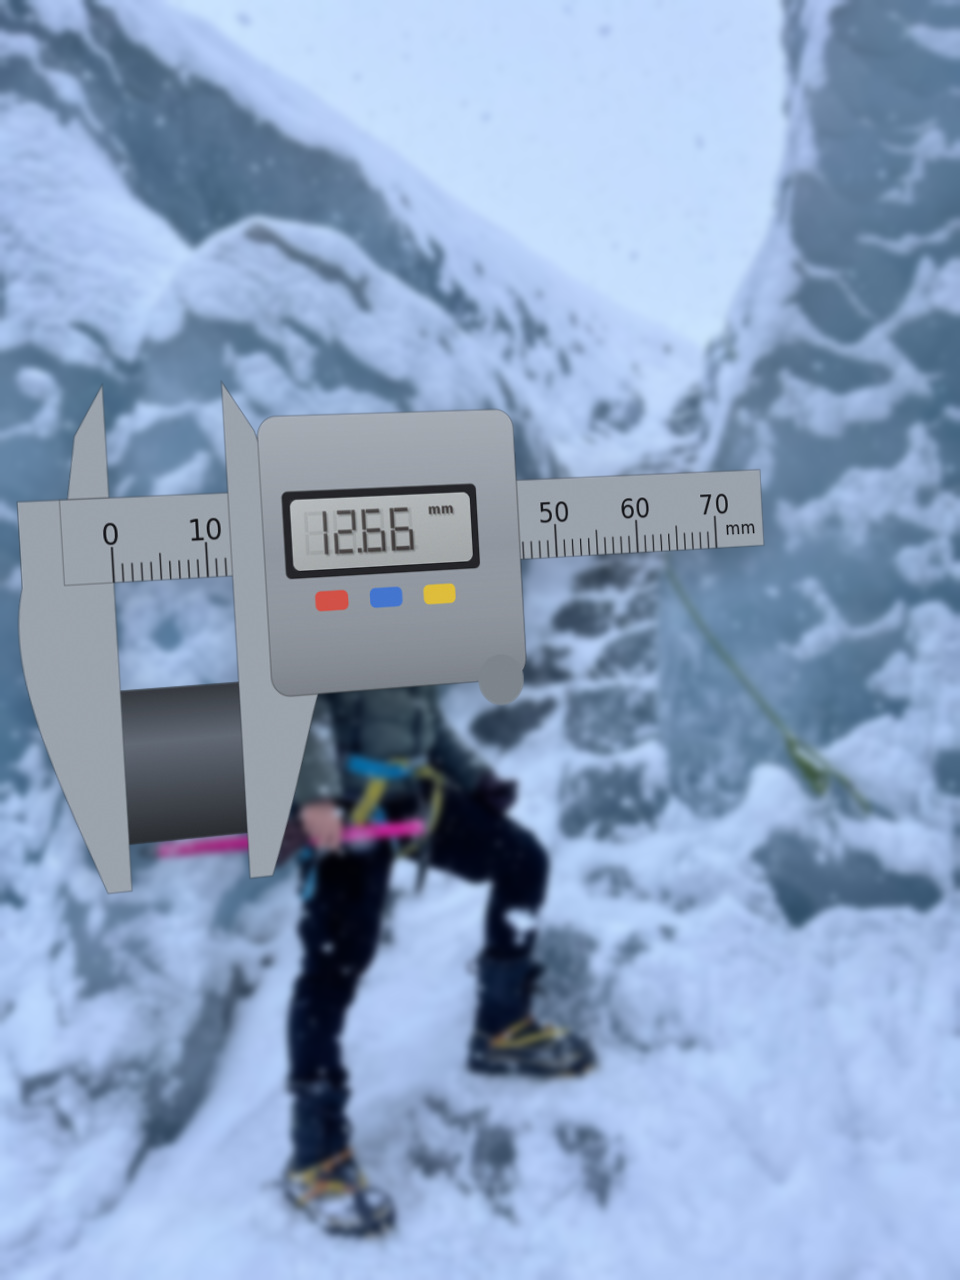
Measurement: 12.66 mm
